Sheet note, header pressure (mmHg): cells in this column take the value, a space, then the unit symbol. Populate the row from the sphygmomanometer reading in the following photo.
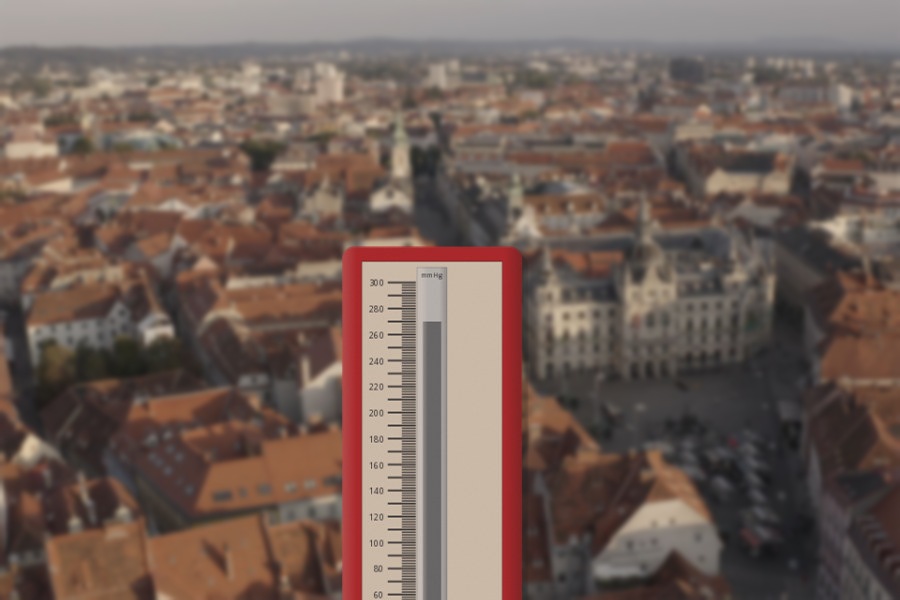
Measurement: 270 mmHg
